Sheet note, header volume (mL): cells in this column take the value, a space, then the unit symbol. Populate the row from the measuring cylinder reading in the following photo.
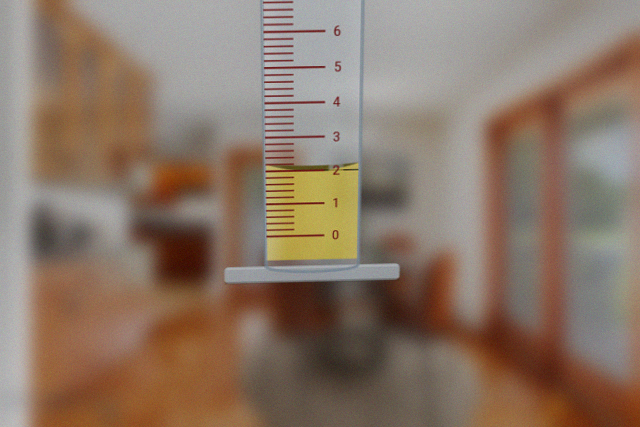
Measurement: 2 mL
